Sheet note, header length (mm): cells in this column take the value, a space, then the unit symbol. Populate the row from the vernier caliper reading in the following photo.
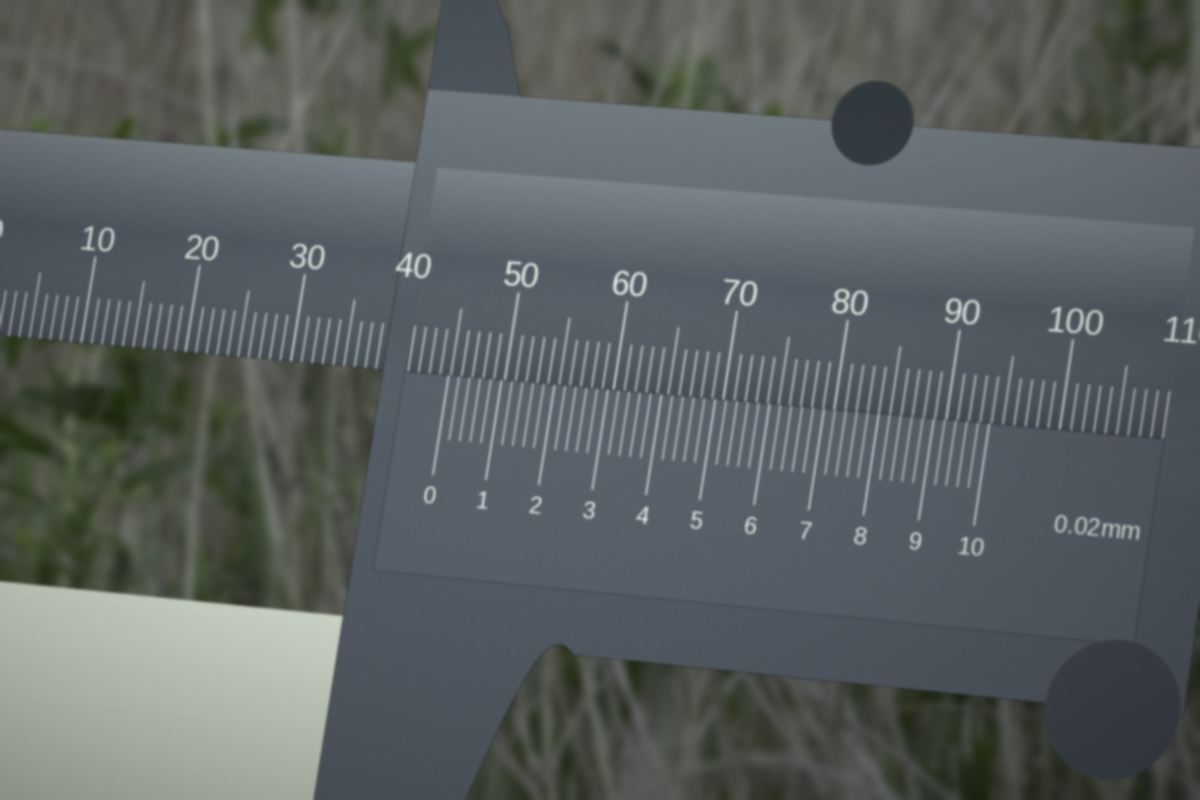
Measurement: 44.8 mm
